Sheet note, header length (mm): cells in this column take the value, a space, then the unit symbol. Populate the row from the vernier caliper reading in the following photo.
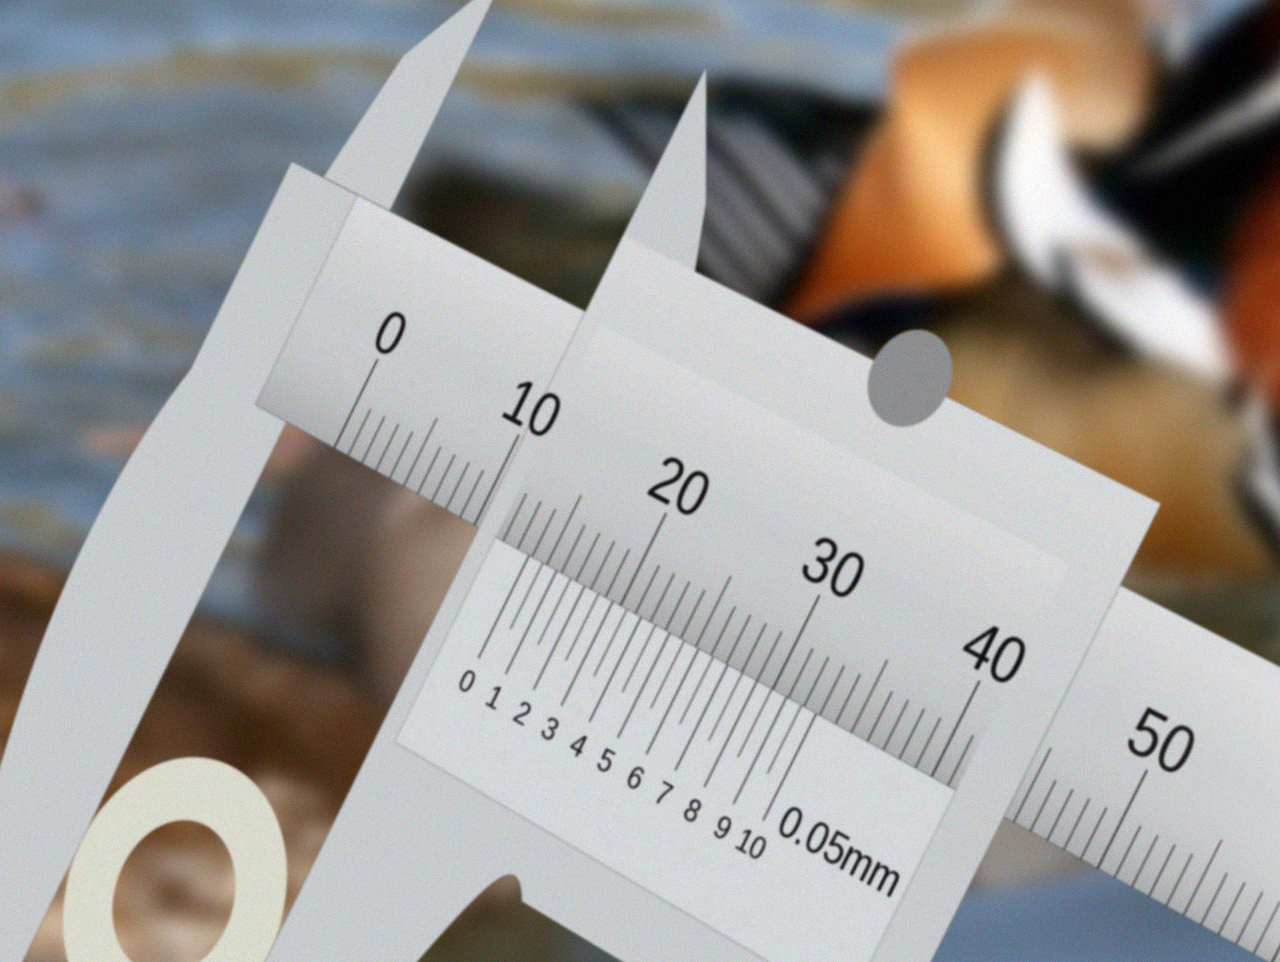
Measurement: 13.8 mm
